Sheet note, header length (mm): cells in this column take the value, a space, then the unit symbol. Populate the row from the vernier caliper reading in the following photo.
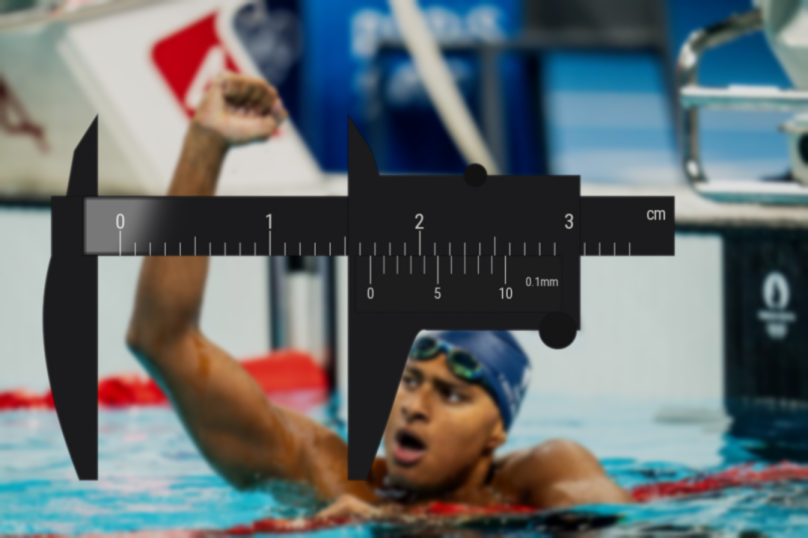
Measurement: 16.7 mm
